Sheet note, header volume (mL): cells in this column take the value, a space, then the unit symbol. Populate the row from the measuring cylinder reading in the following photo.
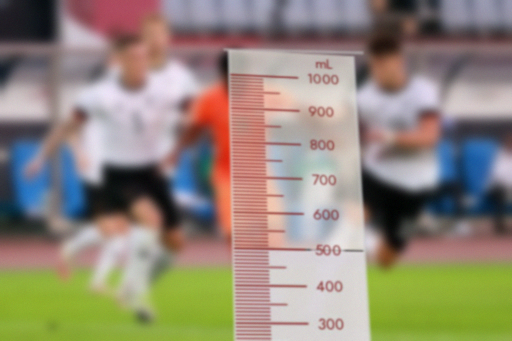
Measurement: 500 mL
